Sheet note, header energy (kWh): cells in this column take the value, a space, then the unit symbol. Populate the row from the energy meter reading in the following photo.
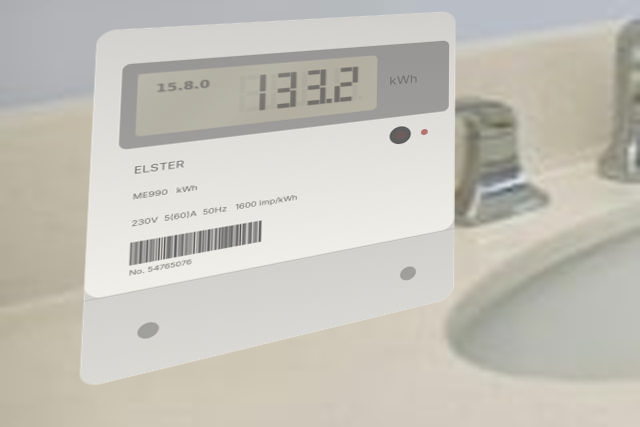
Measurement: 133.2 kWh
